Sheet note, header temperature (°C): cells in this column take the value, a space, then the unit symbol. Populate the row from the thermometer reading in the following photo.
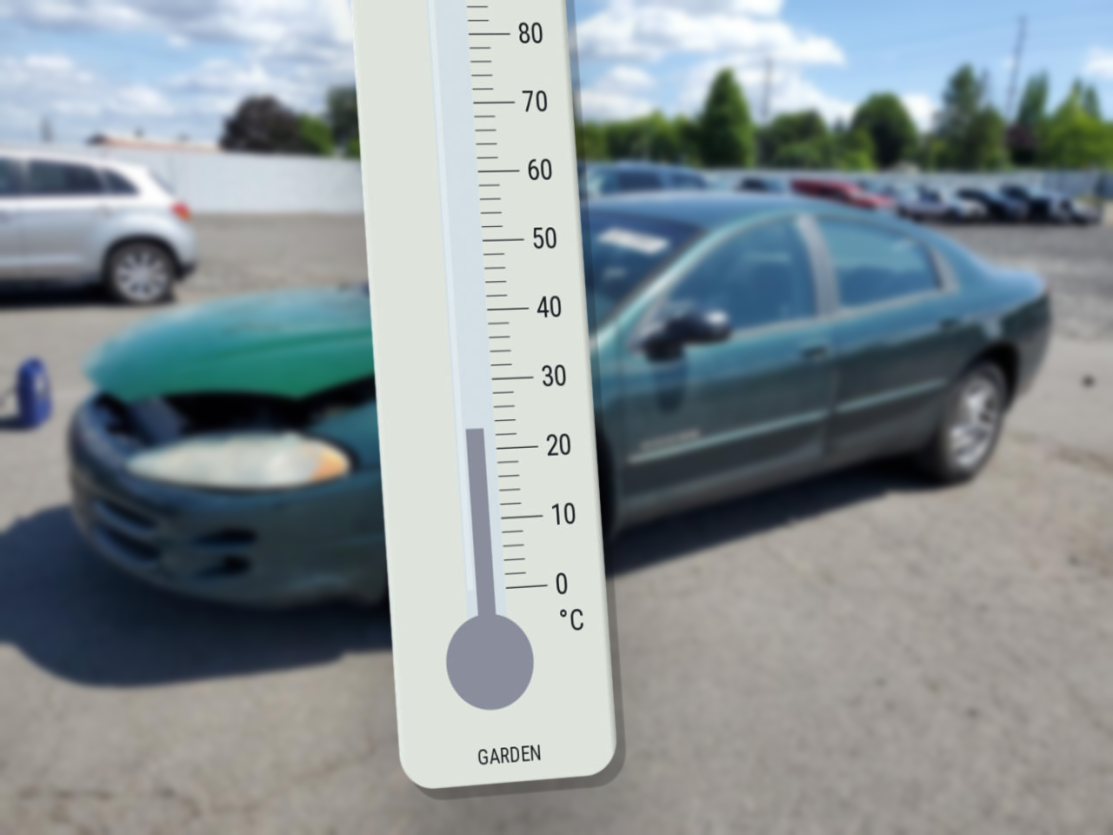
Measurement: 23 °C
